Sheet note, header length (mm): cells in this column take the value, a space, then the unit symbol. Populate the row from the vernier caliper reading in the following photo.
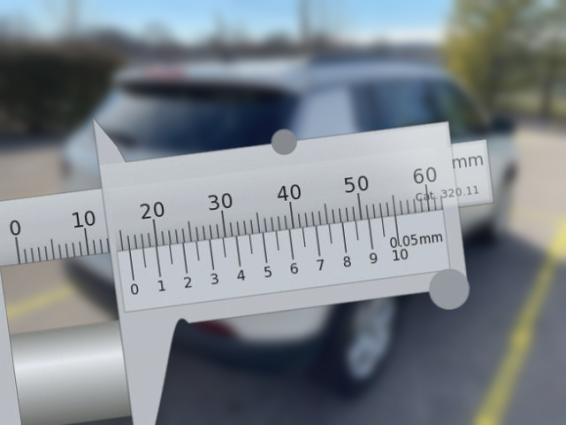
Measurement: 16.0 mm
